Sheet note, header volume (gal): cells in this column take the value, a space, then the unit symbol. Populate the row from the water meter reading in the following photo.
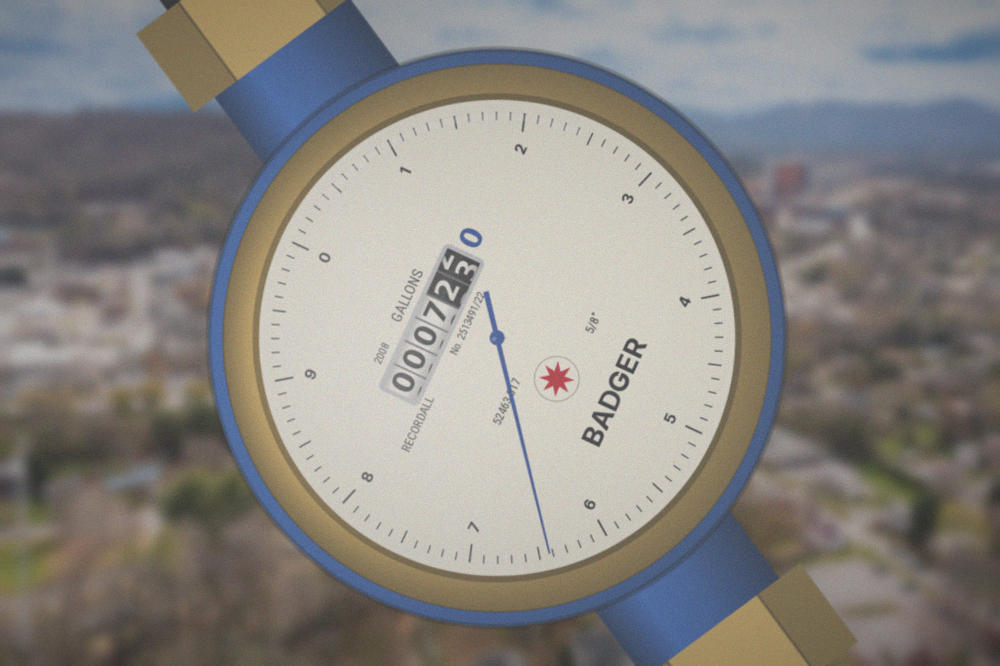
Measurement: 7226.4 gal
